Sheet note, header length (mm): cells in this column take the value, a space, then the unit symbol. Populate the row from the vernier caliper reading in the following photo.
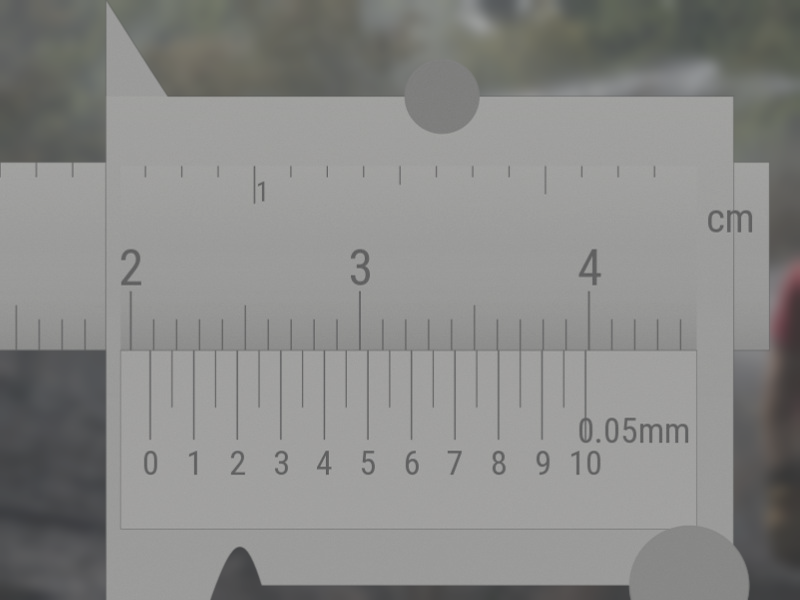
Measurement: 20.85 mm
